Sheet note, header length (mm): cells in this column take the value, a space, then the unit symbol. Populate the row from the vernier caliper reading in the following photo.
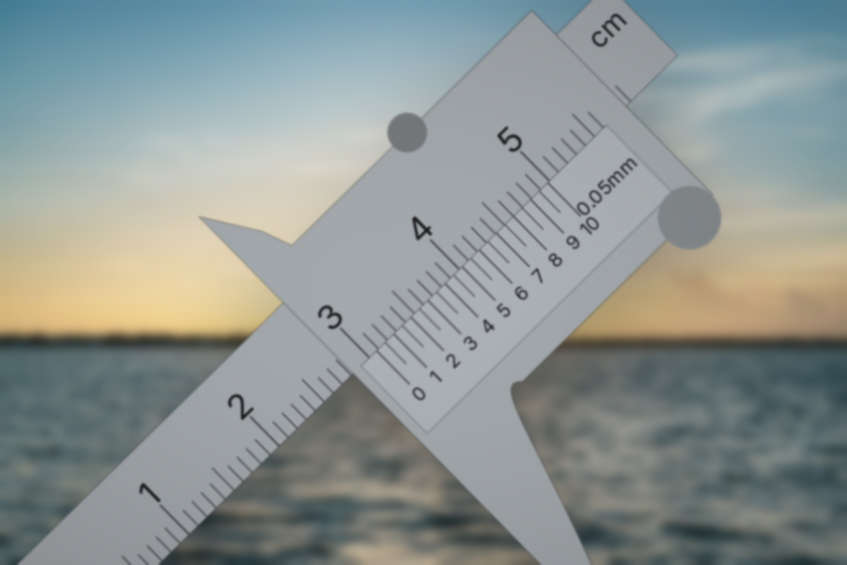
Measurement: 30.8 mm
